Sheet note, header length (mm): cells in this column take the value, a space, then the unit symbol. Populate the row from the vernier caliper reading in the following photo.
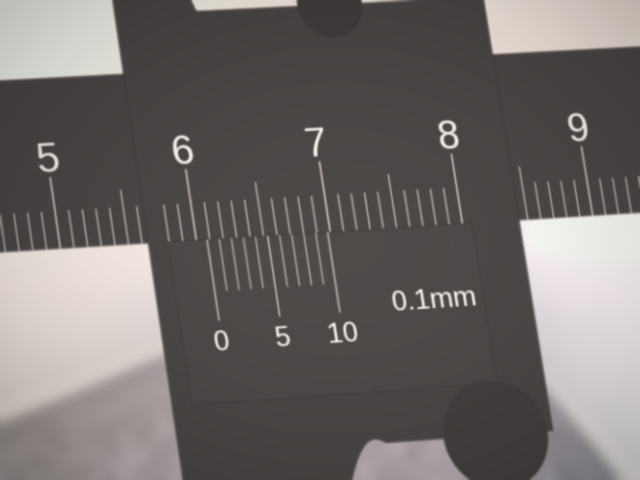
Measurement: 60.8 mm
